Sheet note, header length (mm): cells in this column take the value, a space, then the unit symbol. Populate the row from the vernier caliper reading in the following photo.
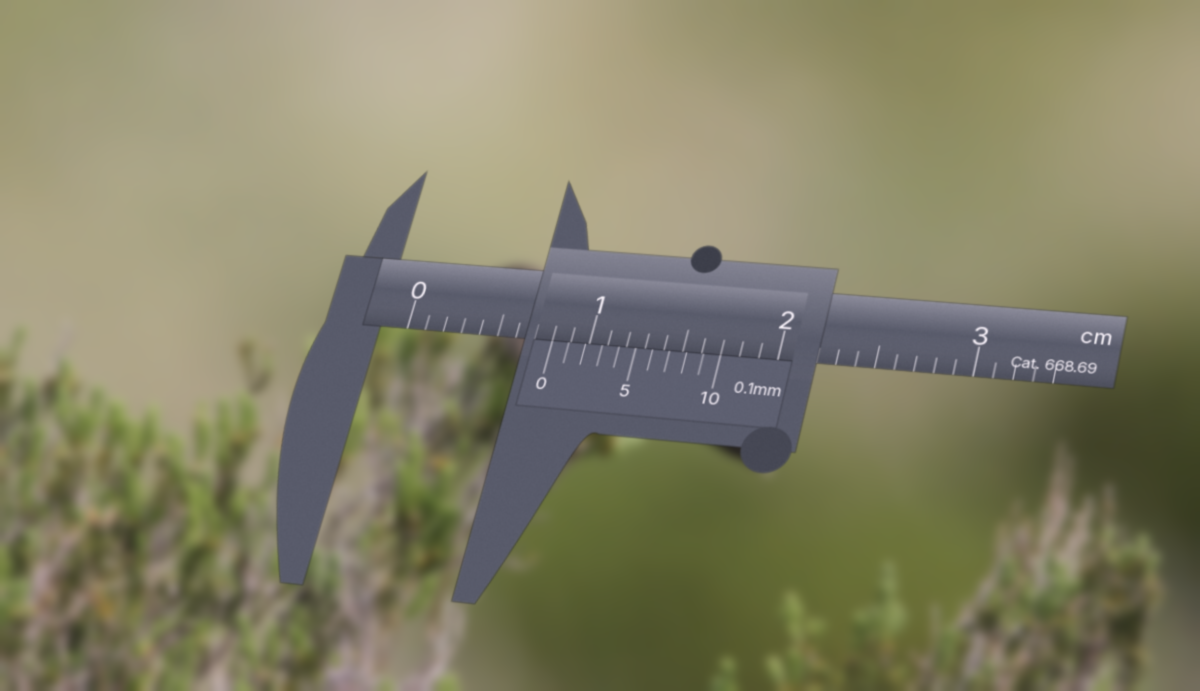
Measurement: 8.0 mm
